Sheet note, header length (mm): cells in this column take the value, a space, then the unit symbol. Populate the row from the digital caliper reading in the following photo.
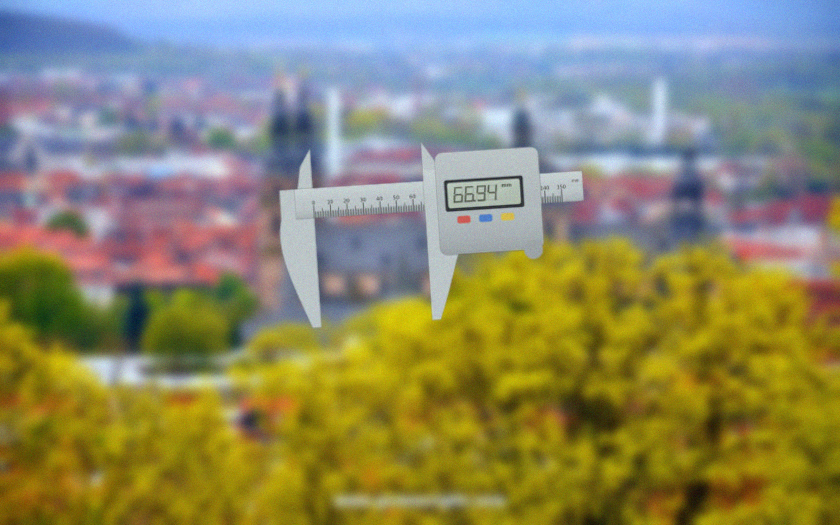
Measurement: 66.94 mm
